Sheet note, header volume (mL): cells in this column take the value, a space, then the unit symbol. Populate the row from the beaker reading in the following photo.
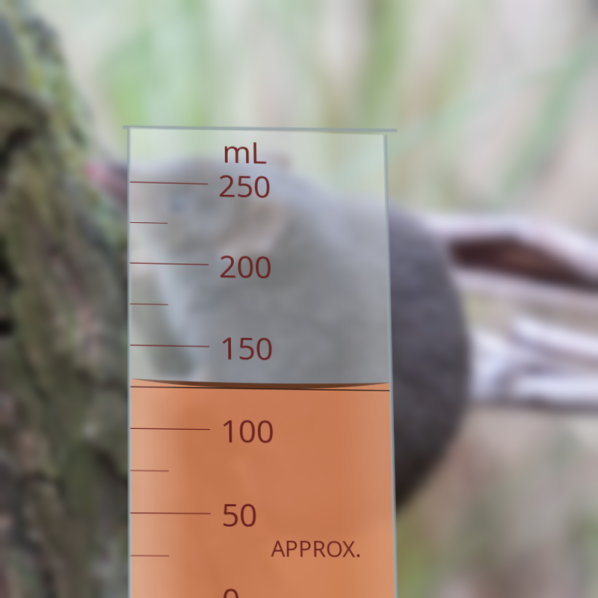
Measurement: 125 mL
